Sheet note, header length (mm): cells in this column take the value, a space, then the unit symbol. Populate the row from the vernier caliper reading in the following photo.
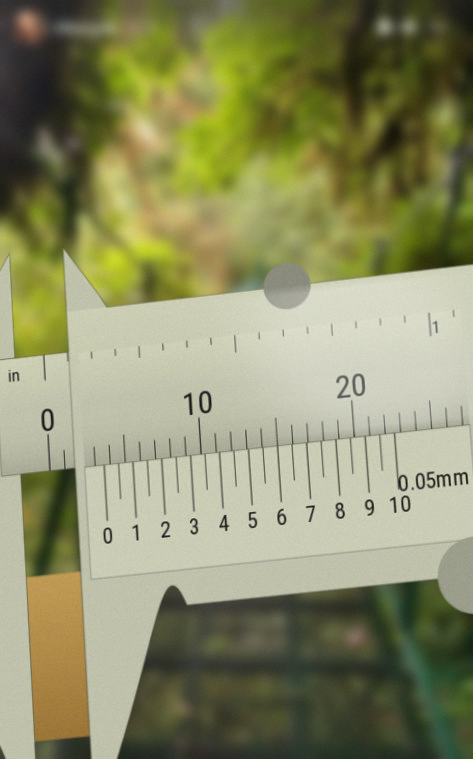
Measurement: 3.6 mm
